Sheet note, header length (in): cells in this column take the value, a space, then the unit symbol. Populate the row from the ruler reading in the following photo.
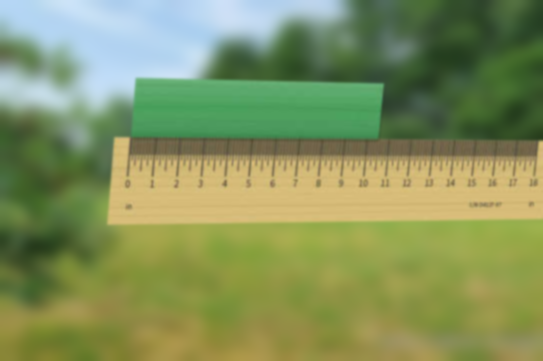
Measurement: 10.5 in
